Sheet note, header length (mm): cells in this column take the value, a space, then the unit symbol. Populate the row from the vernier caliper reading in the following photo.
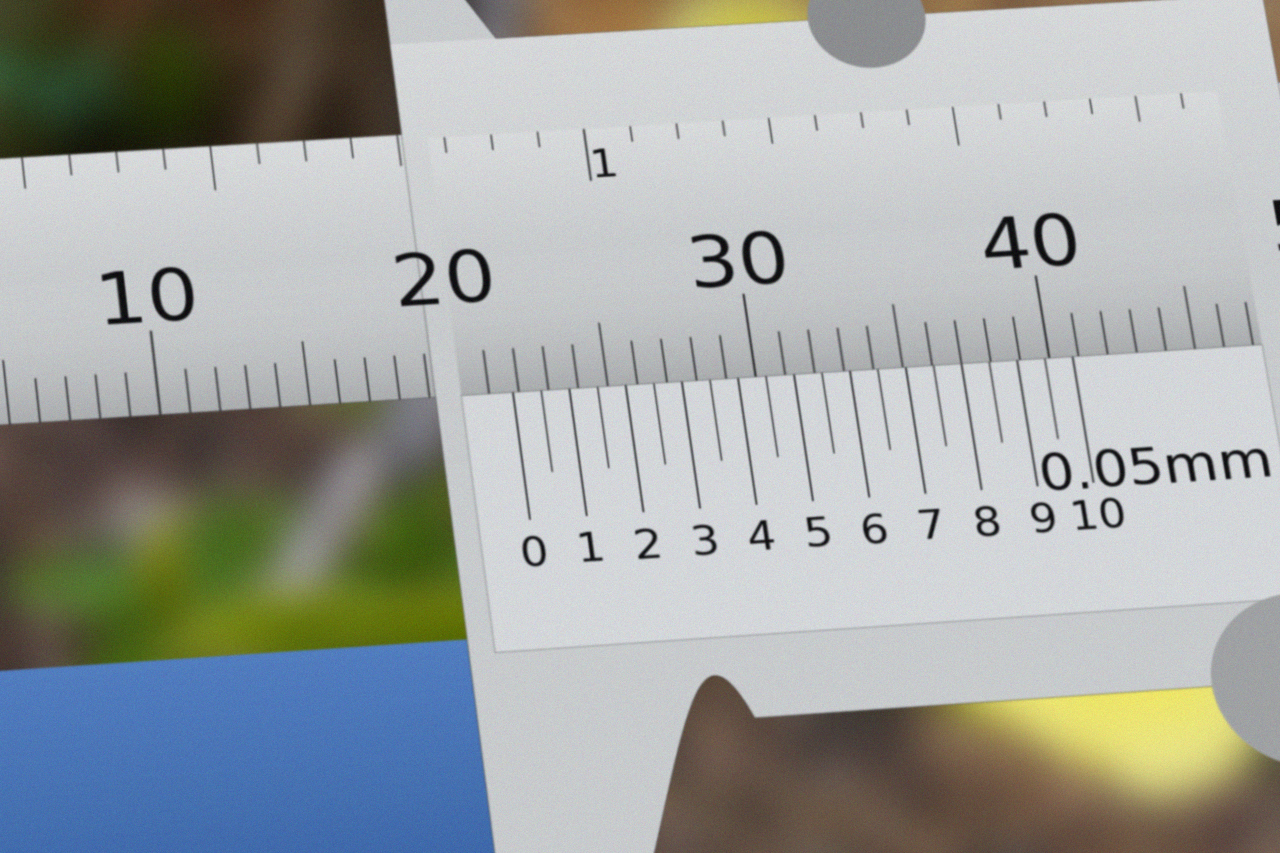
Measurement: 21.80 mm
